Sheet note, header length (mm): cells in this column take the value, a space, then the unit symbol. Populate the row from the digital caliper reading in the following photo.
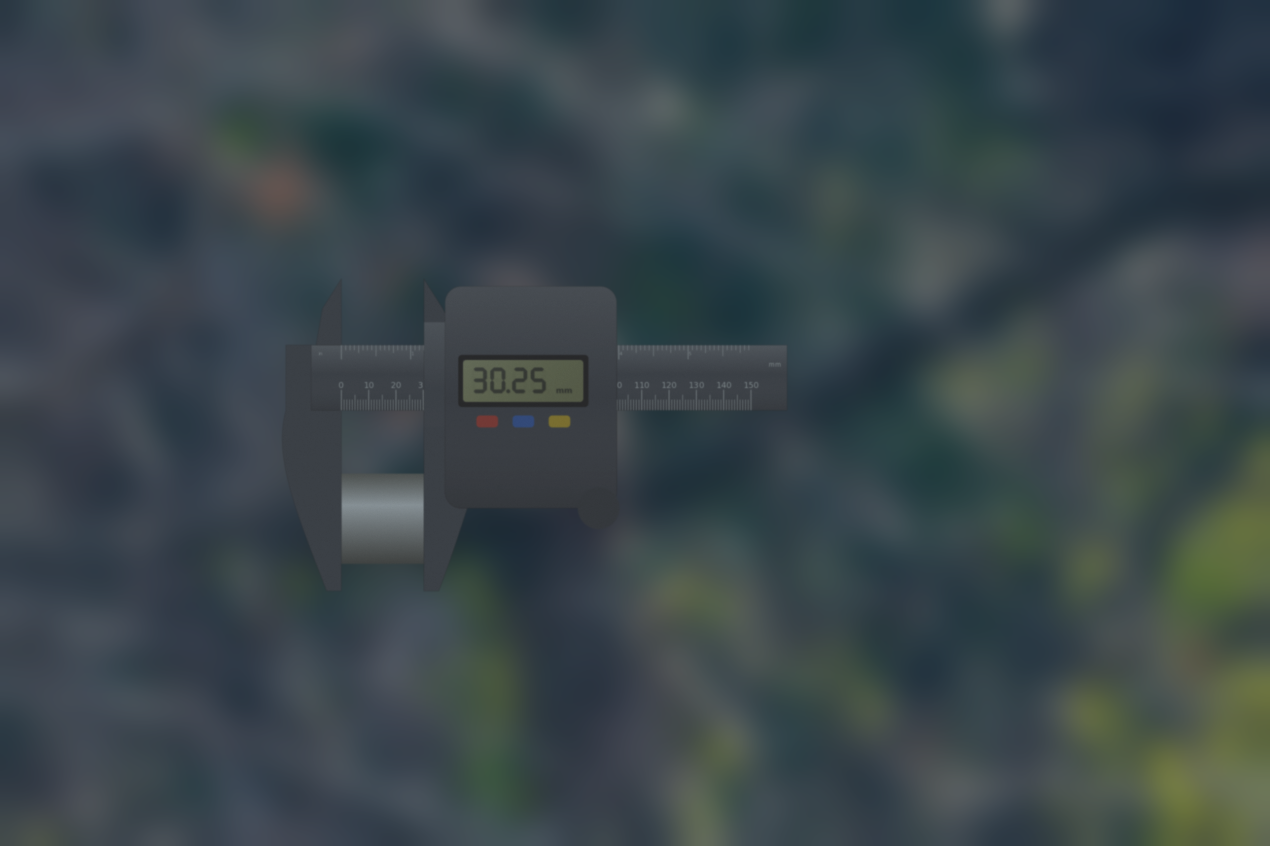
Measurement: 30.25 mm
